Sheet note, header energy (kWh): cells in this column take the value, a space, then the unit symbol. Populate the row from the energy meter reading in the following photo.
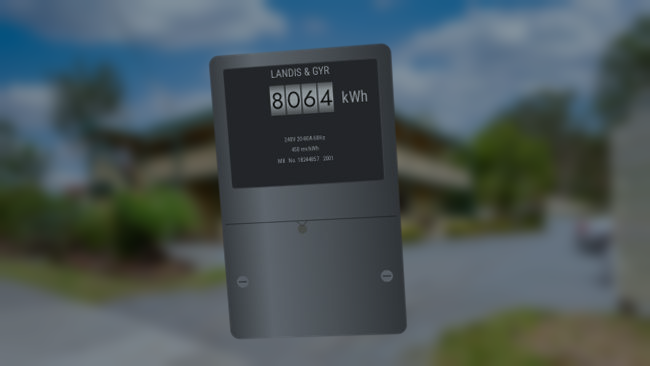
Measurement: 8064 kWh
